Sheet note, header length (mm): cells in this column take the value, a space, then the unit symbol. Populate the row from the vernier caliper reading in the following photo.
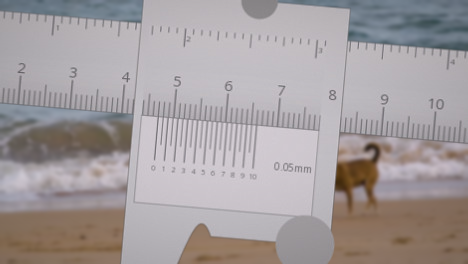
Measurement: 47.0 mm
